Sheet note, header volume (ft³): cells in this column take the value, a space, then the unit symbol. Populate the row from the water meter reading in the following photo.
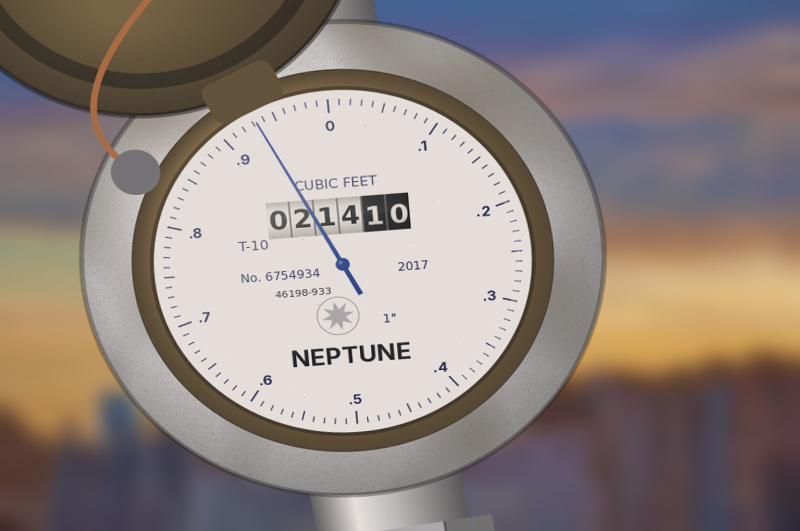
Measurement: 21409.93 ft³
